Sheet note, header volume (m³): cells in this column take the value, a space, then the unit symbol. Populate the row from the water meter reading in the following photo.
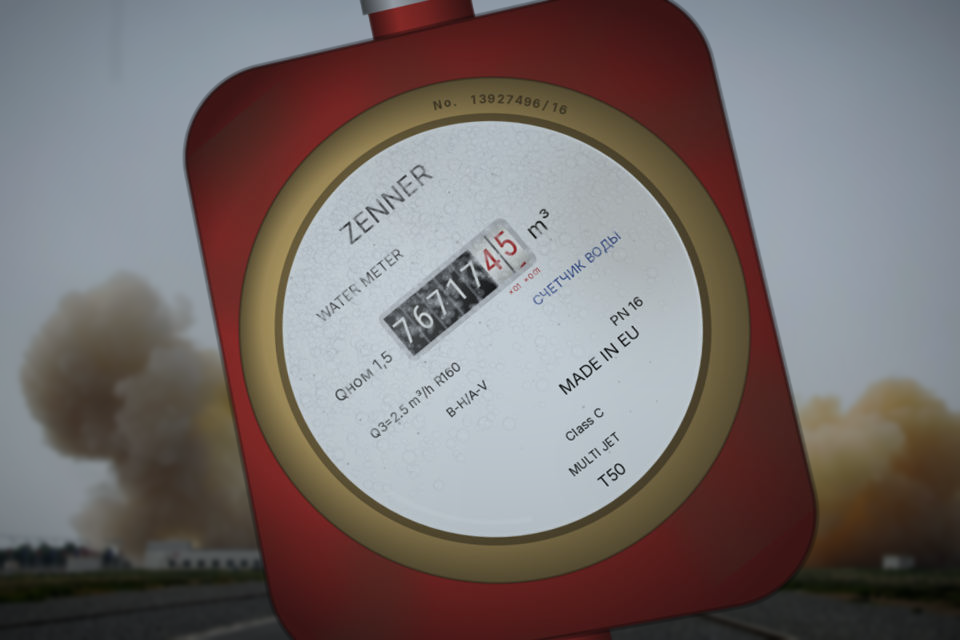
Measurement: 76717.45 m³
